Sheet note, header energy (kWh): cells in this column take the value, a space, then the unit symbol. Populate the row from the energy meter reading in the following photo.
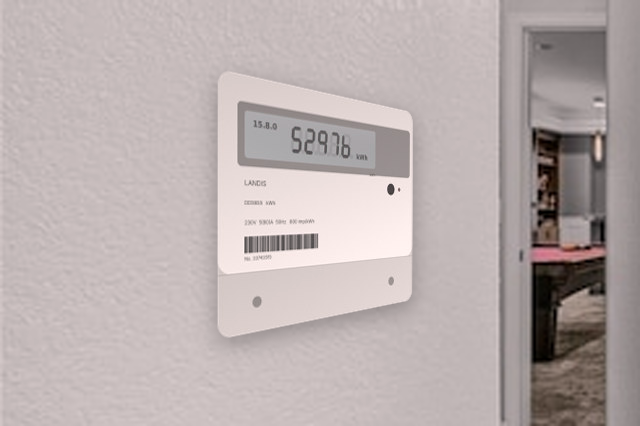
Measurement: 52976 kWh
